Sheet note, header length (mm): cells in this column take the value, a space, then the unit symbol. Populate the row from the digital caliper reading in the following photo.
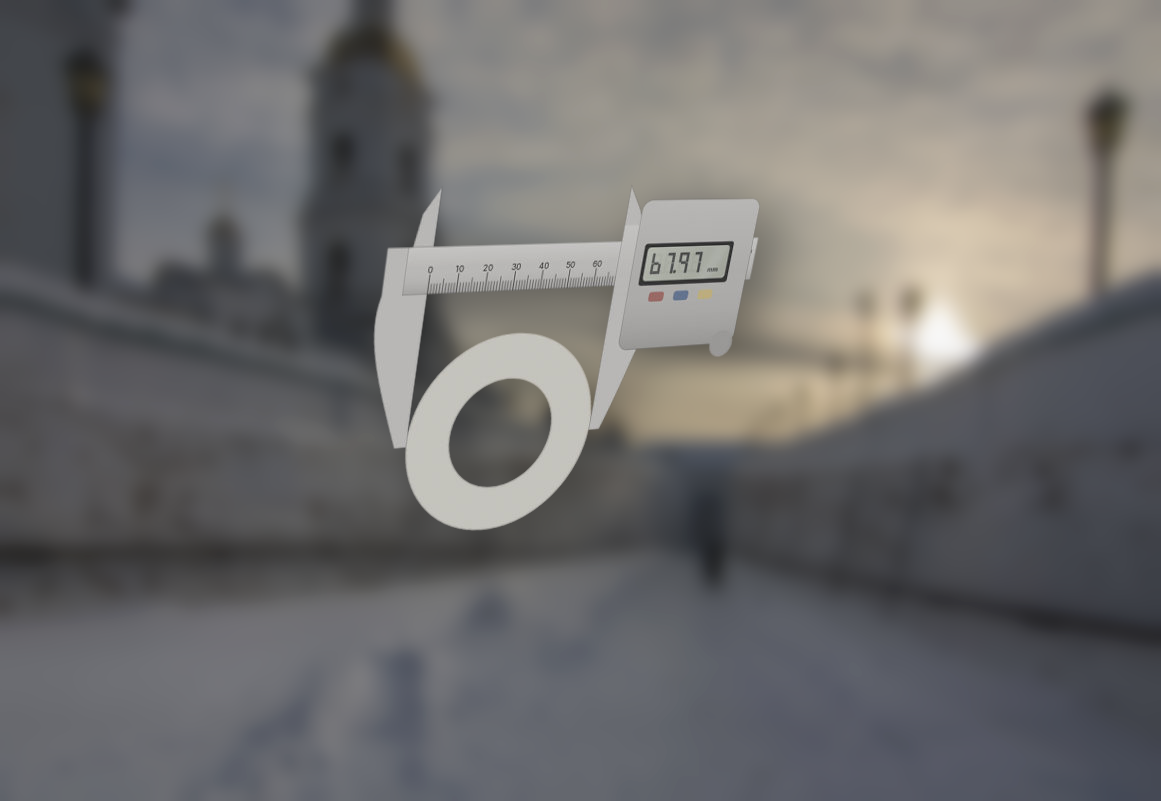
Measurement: 67.97 mm
